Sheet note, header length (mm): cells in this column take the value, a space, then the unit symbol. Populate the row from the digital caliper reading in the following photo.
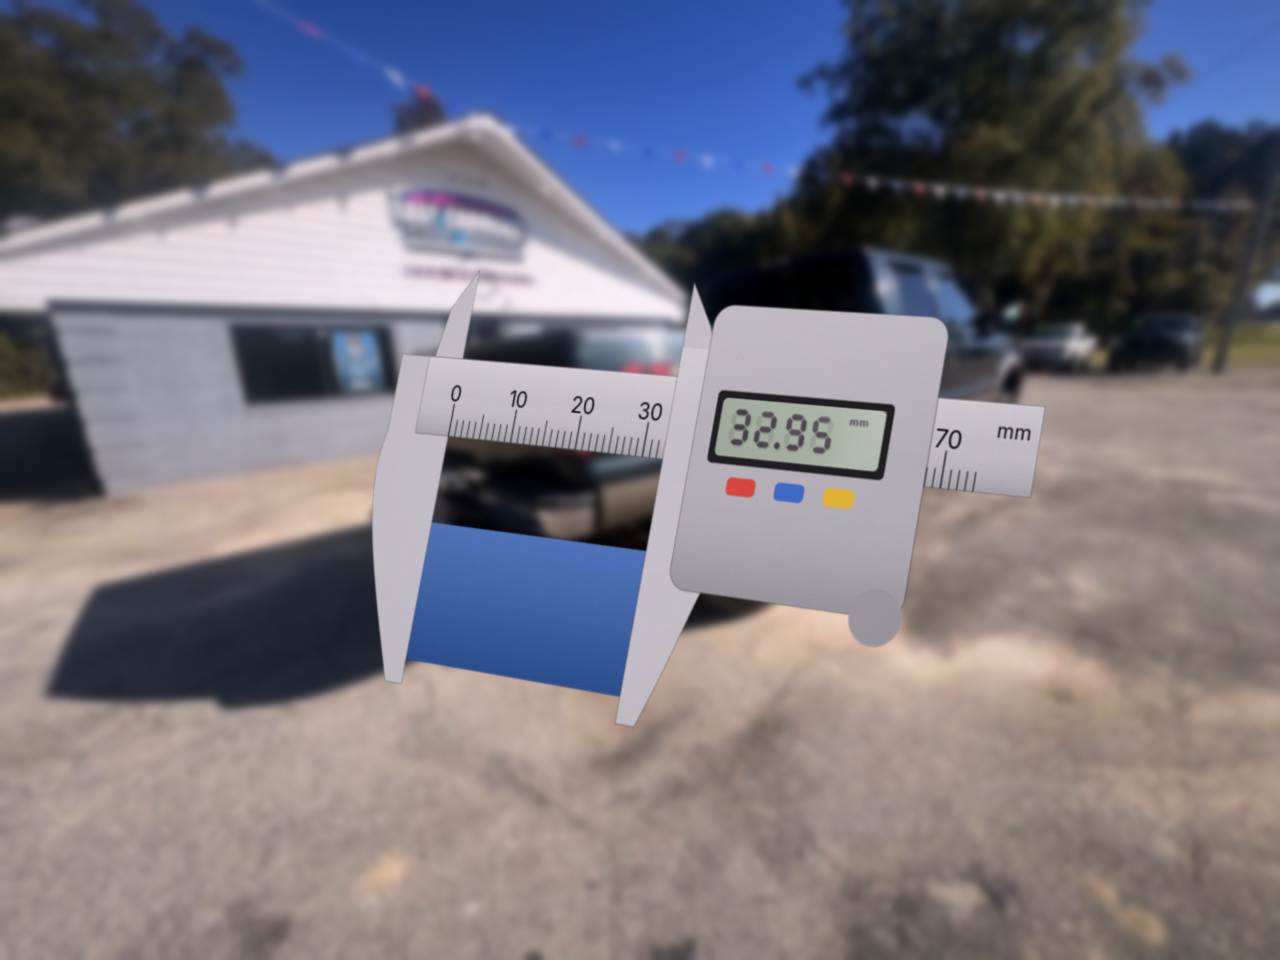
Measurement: 32.95 mm
